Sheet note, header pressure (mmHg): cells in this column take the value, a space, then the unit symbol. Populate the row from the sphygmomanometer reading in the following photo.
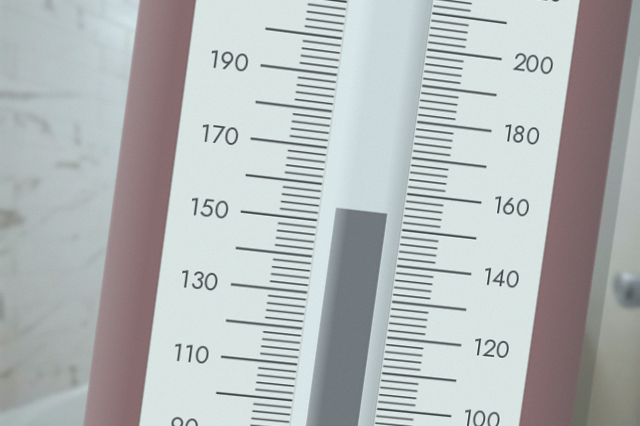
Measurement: 154 mmHg
